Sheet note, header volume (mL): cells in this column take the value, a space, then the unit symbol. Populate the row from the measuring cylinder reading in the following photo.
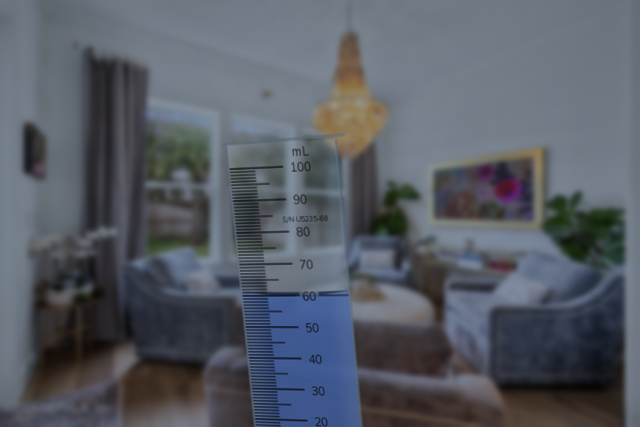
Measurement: 60 mL
